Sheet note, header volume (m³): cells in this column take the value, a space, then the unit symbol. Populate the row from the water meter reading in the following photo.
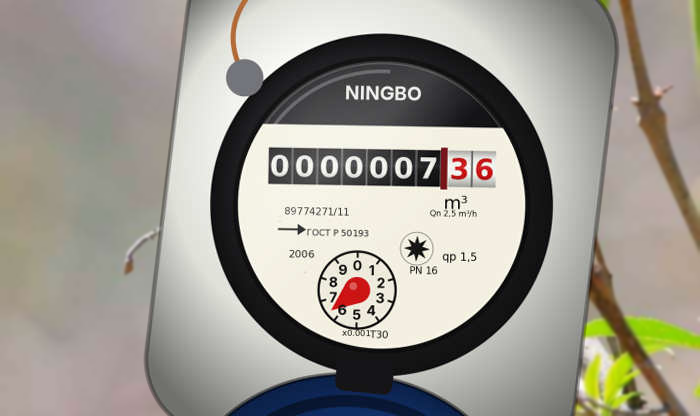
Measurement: 7.366 m³
